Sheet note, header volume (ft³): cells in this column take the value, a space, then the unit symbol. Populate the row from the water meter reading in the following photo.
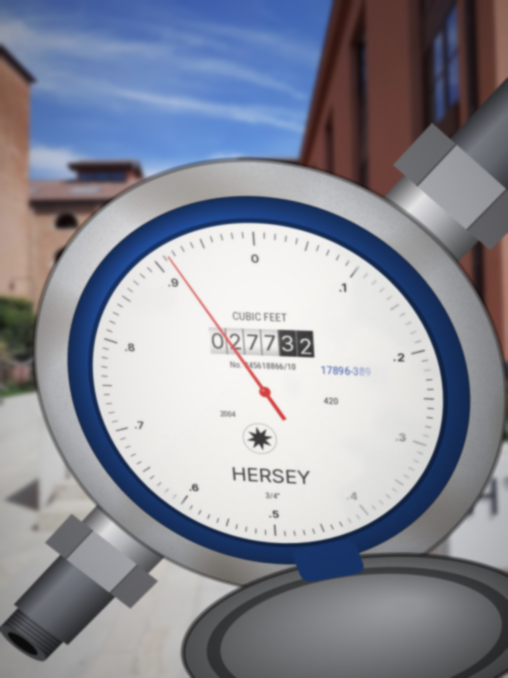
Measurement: 27731.91 ft³
